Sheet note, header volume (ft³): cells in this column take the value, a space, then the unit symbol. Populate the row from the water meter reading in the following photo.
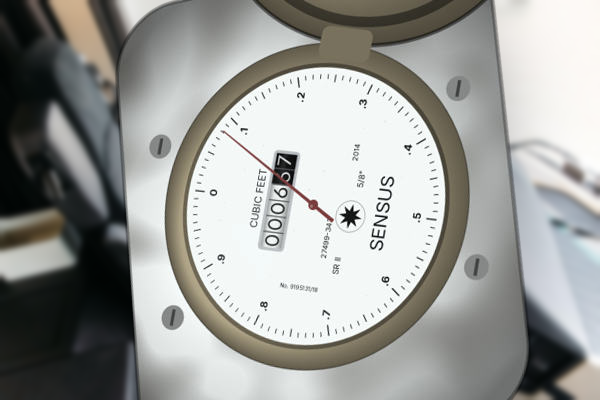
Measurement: 667.08 ft³
